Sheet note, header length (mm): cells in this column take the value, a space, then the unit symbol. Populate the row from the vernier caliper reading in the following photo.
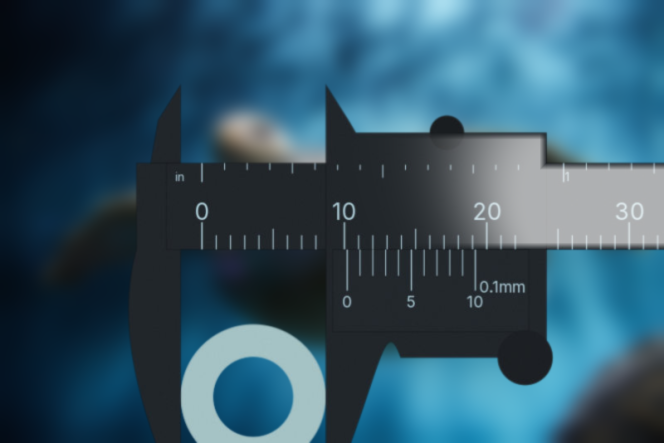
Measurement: 10.2 mm
